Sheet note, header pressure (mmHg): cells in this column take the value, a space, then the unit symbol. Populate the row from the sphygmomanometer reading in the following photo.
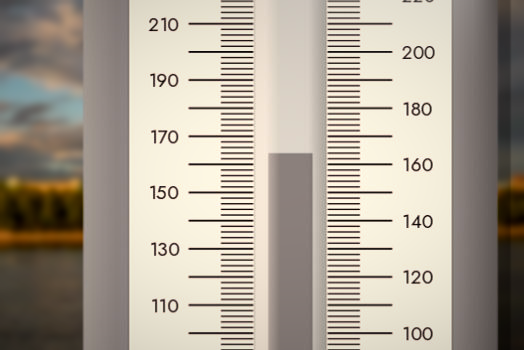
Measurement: 164 mmHg
